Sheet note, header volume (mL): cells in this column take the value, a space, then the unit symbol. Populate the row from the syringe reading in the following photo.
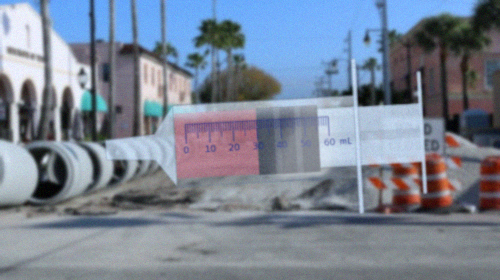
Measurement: 30 mL
